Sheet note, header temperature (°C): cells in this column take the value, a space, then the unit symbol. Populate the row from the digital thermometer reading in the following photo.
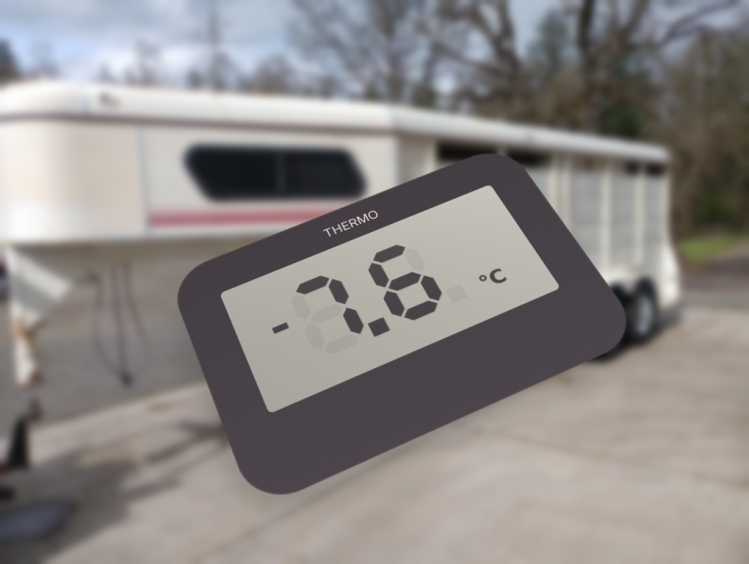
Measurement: -7.6 °C
